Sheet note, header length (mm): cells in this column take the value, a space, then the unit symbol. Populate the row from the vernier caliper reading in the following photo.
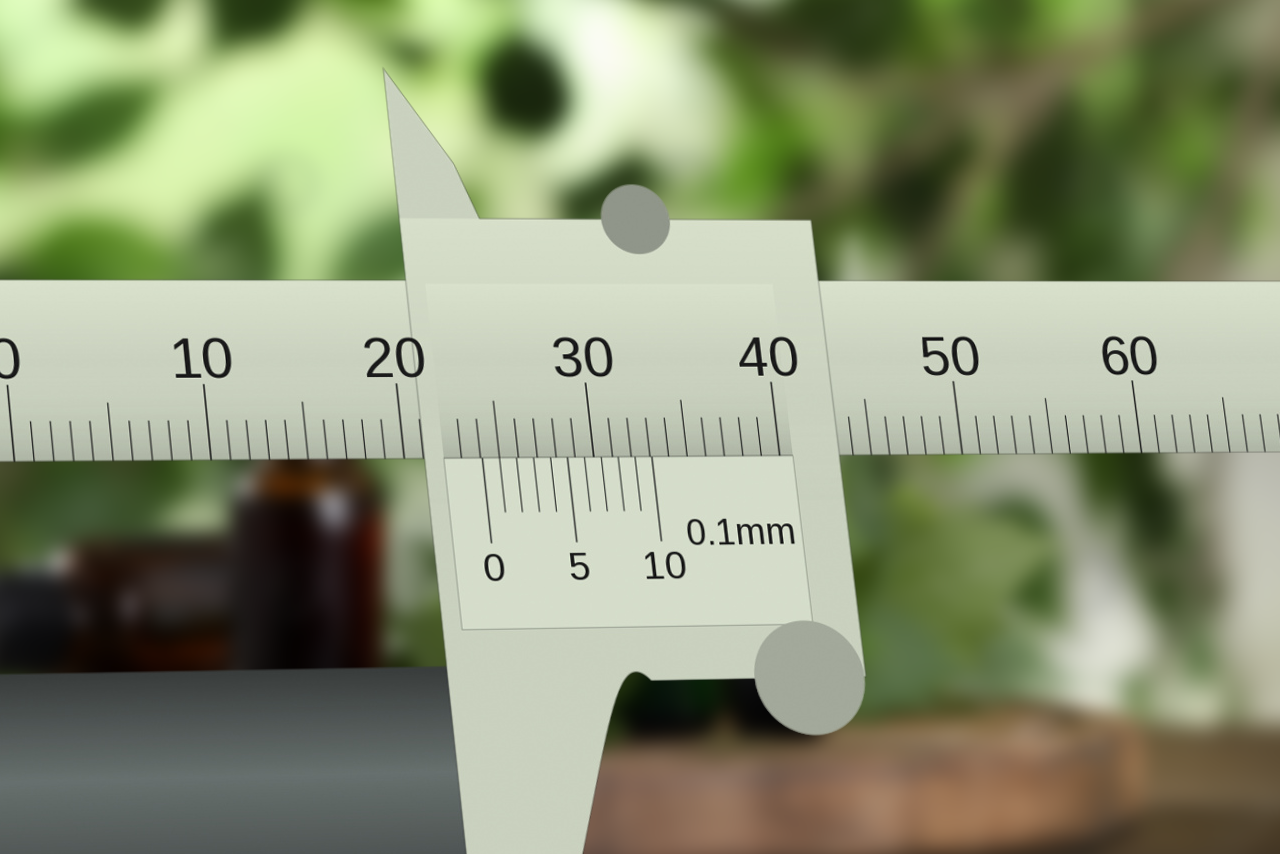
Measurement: 24.1 mm
